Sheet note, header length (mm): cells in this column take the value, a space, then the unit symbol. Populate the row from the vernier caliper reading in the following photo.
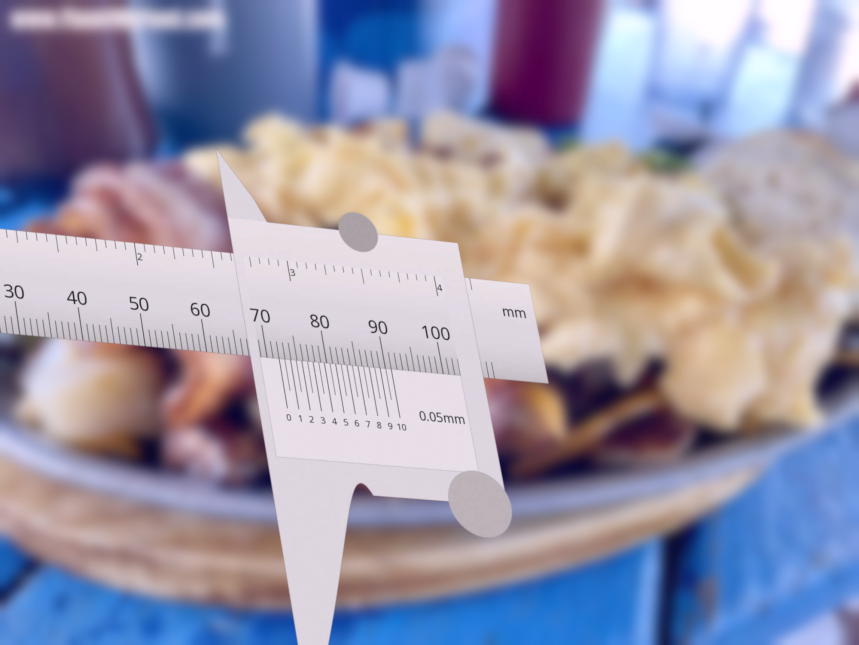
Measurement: 72.0 mm
